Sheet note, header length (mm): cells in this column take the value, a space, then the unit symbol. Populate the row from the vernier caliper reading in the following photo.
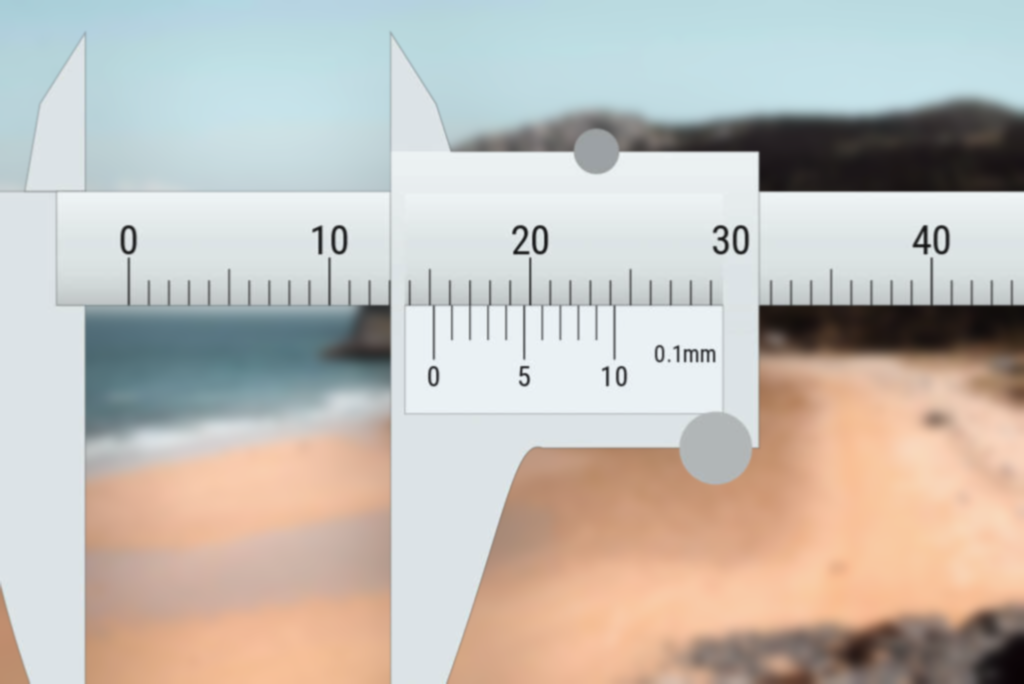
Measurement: 15.2 mm
